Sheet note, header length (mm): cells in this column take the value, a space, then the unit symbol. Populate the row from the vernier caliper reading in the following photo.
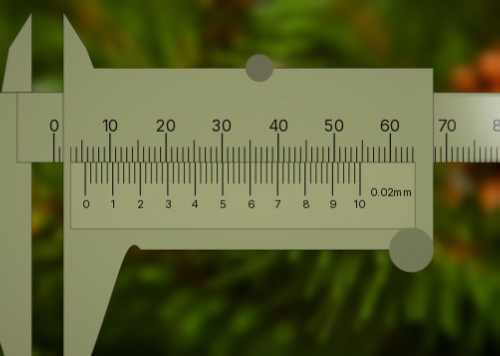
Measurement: 5.6 mm
